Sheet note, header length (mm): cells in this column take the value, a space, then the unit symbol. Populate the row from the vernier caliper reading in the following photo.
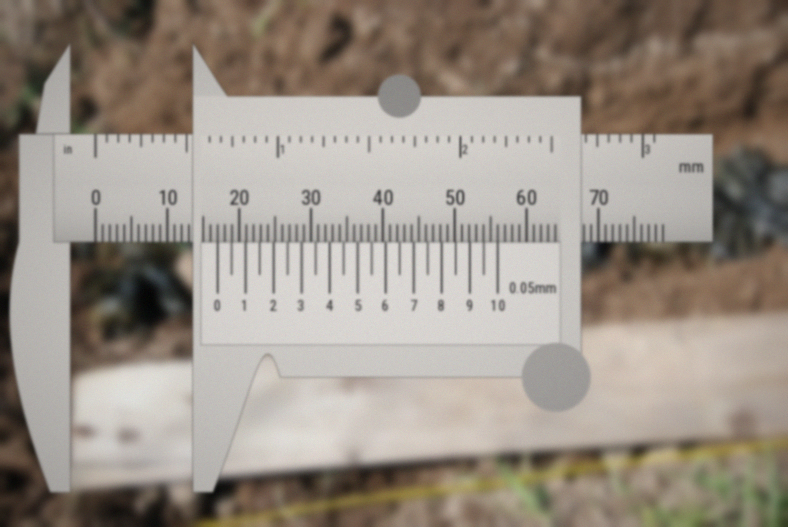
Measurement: 17.0 mm
